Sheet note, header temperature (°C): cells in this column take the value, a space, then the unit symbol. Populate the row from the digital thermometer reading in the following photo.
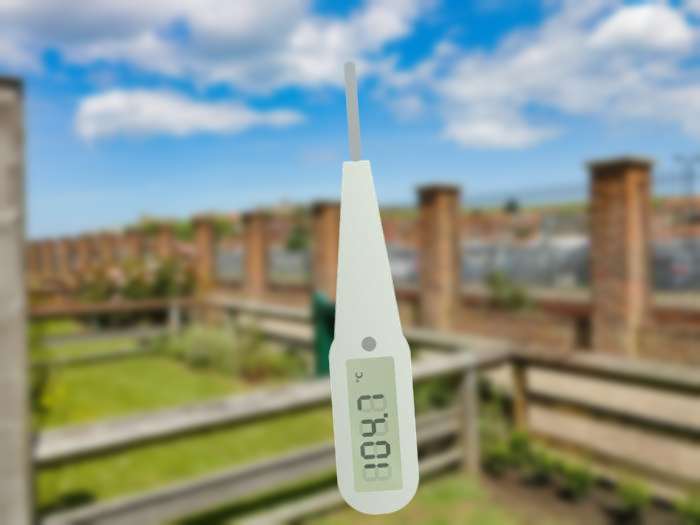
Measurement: 104.7 °C
